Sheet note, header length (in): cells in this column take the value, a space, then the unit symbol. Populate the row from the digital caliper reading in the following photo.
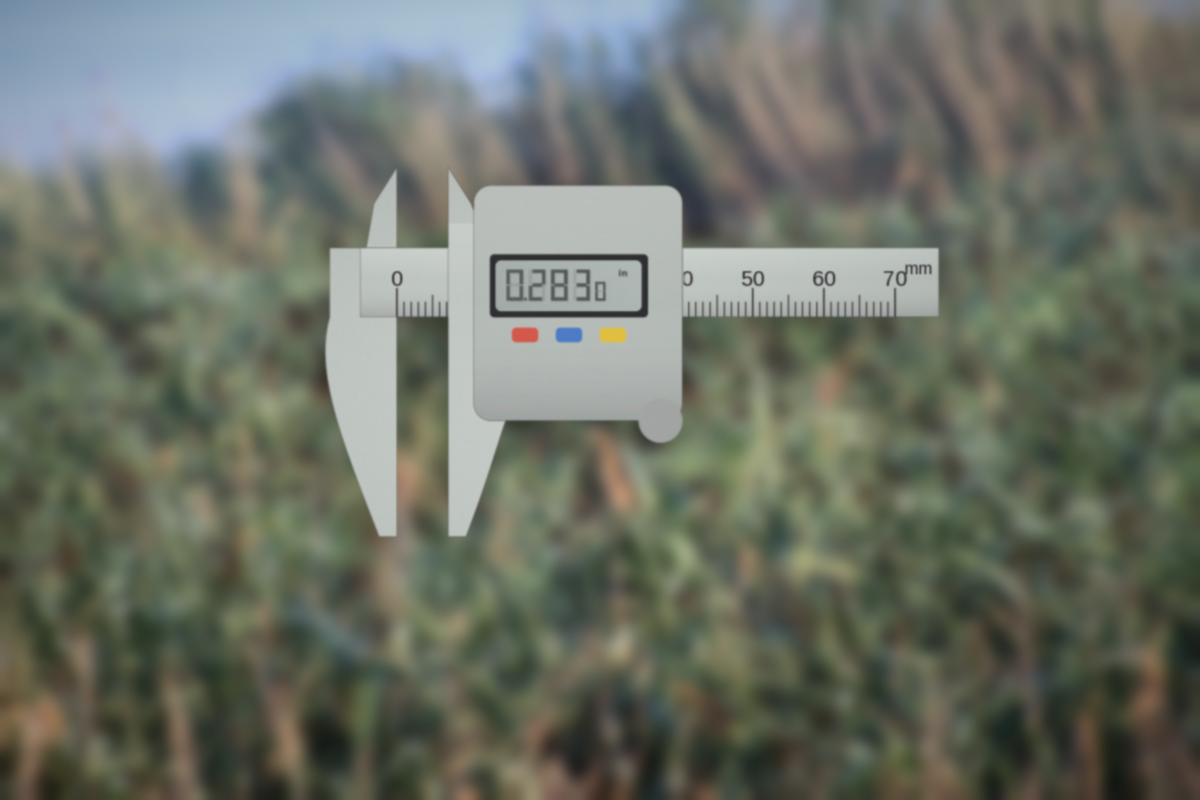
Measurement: 0.2830 in
